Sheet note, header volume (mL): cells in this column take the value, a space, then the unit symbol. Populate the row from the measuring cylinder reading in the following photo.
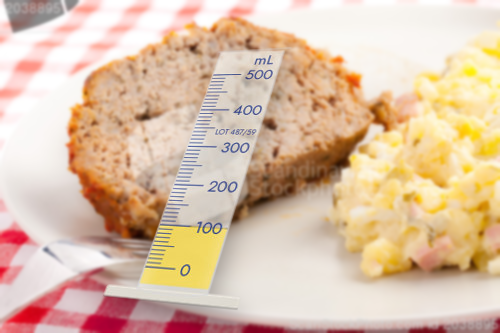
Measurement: 100 mL
